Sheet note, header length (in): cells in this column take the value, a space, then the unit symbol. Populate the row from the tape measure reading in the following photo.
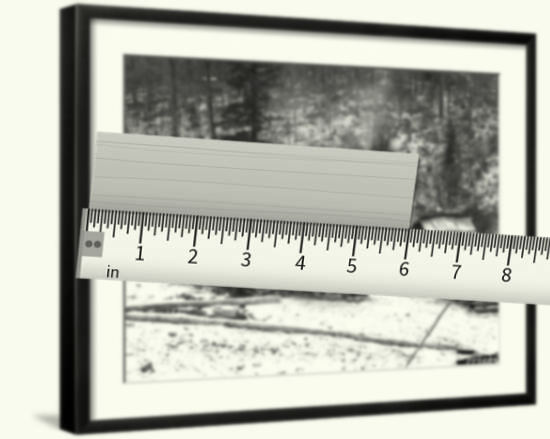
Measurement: 6 in
